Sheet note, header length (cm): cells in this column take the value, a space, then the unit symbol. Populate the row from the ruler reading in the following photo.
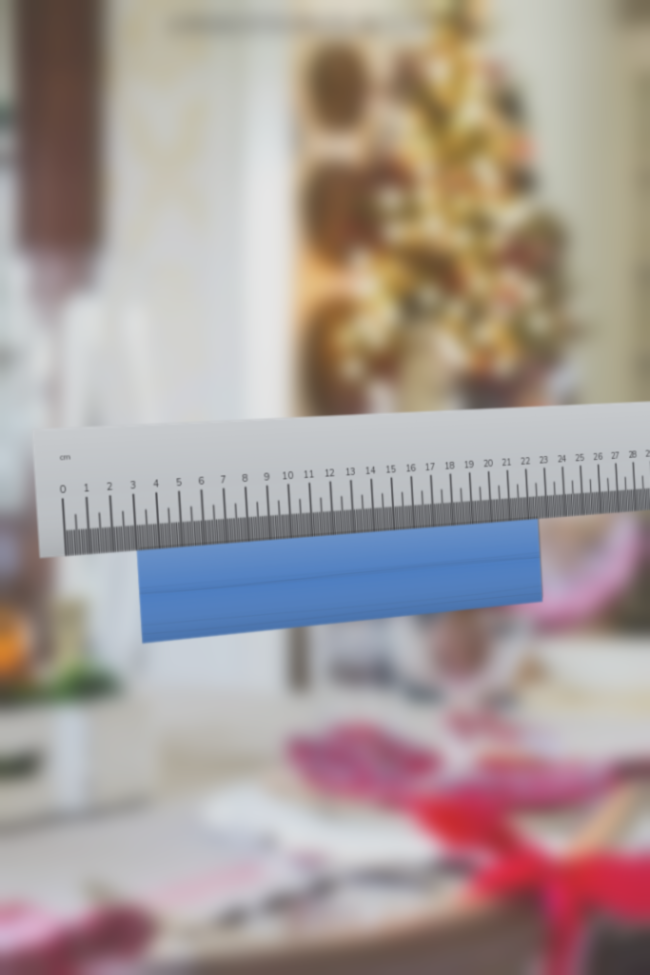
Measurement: 19.5 cm
